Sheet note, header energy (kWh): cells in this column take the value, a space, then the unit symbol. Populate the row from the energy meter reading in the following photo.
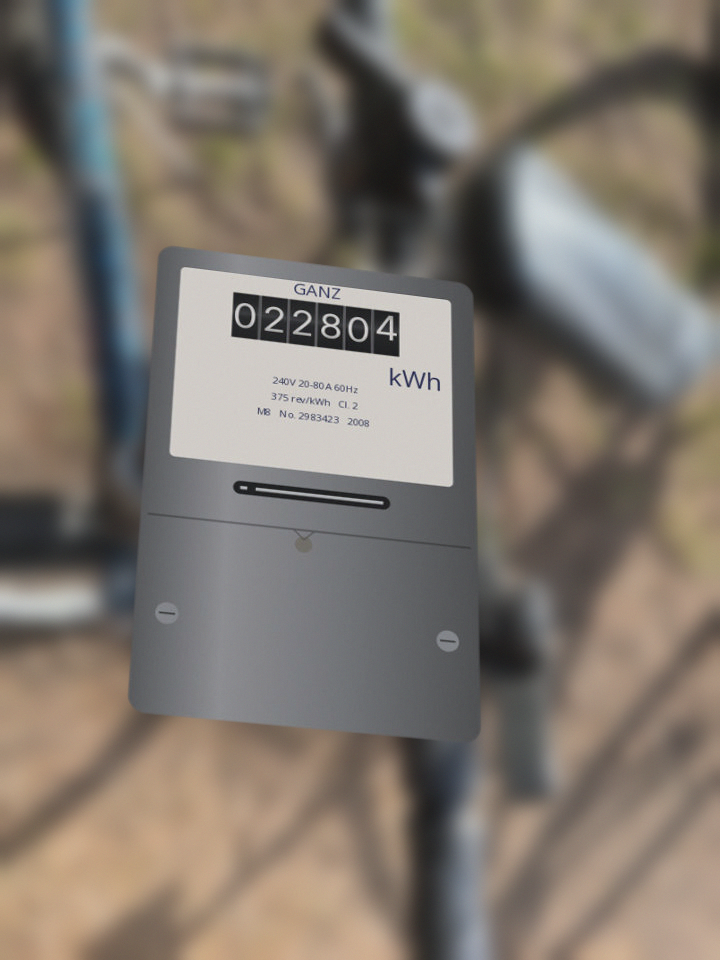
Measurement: 22804 kWh
